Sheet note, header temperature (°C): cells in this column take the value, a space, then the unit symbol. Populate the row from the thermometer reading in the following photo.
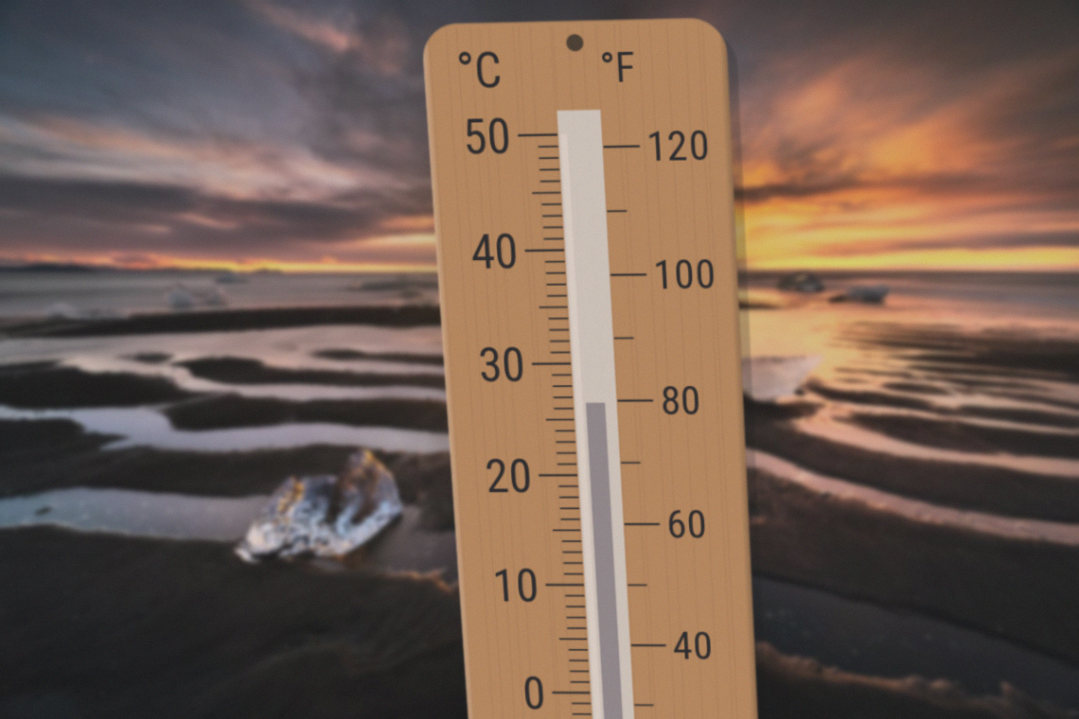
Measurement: 26.5 °C
